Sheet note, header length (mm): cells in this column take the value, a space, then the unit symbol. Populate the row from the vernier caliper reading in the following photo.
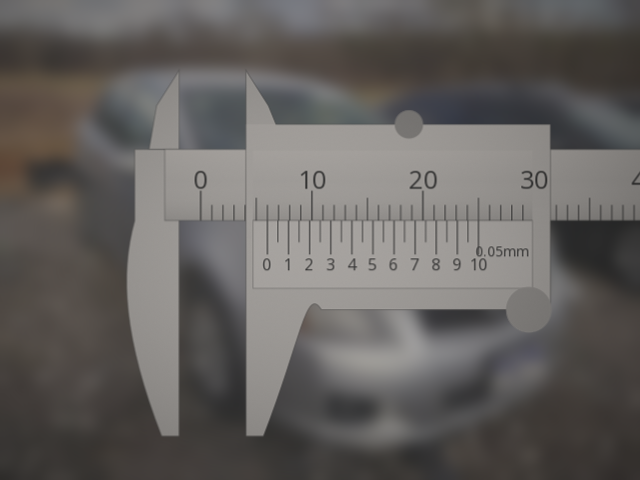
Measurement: 6.0 mm
